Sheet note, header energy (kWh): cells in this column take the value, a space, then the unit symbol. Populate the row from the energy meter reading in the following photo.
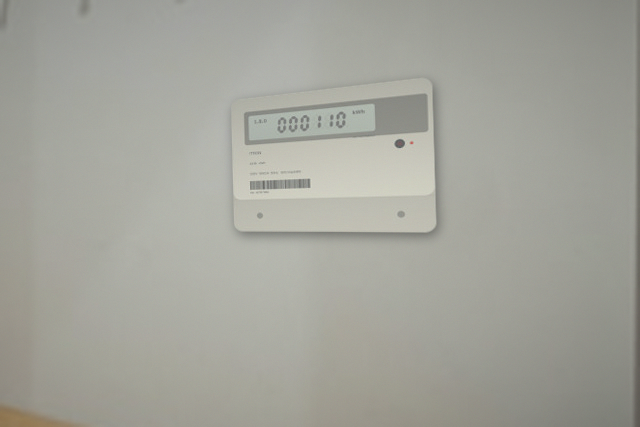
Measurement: 110 kWh
